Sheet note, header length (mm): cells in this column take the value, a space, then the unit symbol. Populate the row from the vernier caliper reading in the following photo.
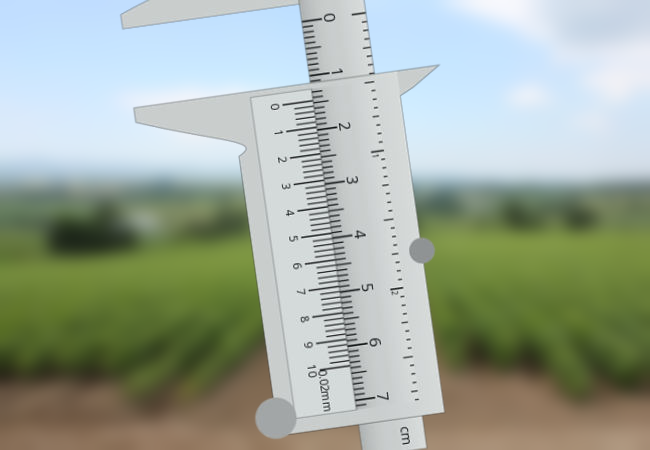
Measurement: 14.6 mm
